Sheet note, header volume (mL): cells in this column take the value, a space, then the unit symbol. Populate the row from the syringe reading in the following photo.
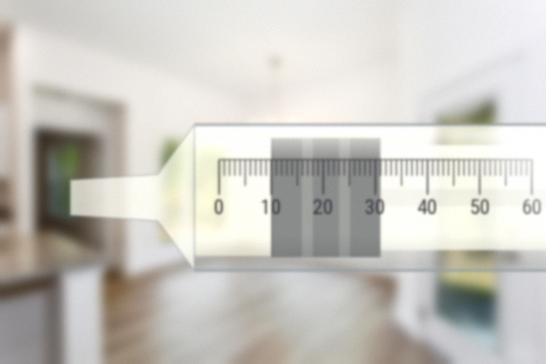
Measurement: 10 mL
